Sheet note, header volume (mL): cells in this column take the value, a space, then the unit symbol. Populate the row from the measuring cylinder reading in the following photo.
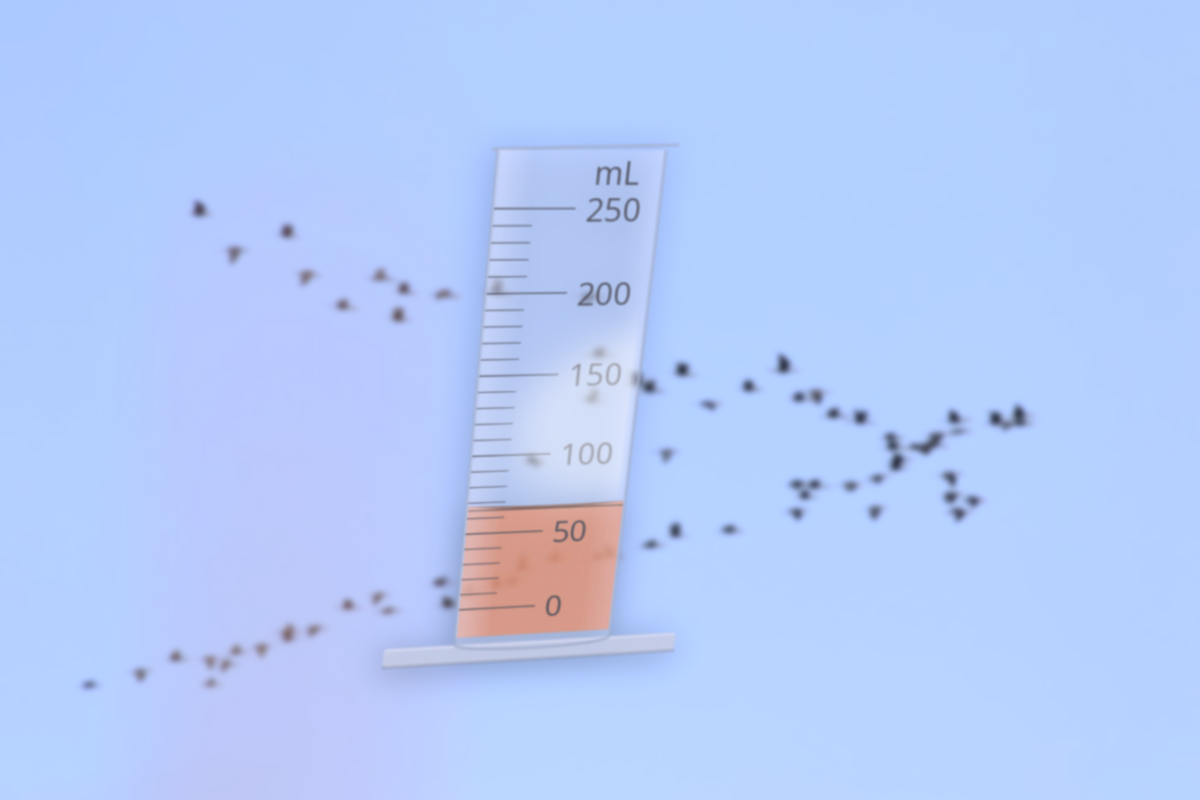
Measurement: 65 mL
